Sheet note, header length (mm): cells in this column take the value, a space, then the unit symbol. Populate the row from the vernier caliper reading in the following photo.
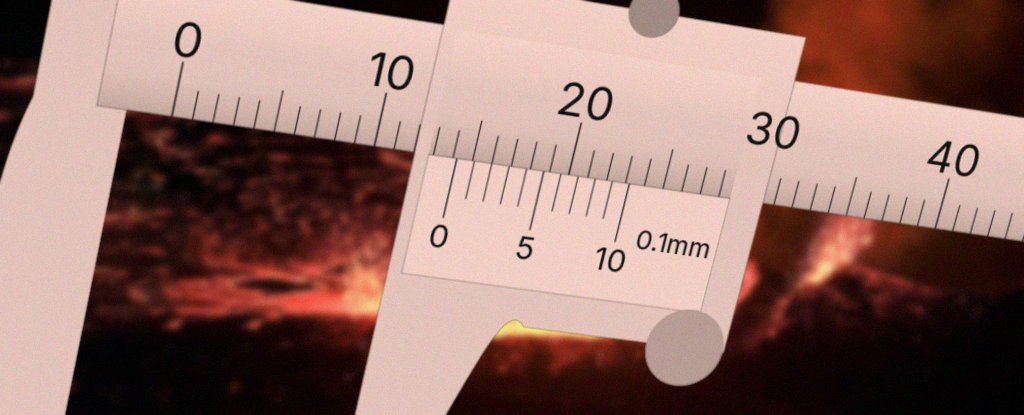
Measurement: 14.2 mm
